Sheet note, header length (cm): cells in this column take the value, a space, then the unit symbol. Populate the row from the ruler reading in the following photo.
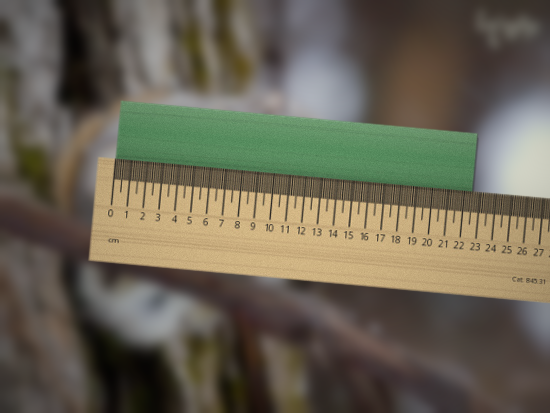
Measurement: 22.5 cm
